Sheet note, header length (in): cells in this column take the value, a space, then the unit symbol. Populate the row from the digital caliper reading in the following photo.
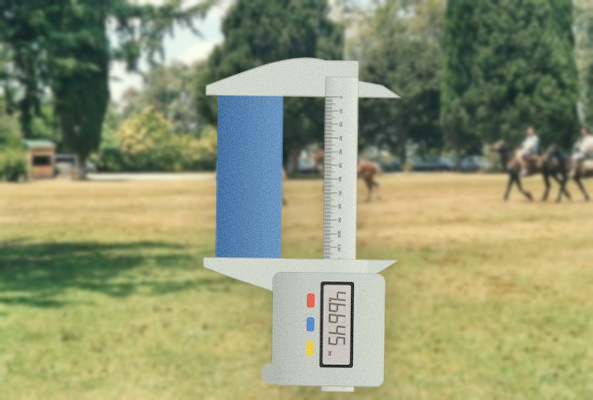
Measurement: 4.6645 in
